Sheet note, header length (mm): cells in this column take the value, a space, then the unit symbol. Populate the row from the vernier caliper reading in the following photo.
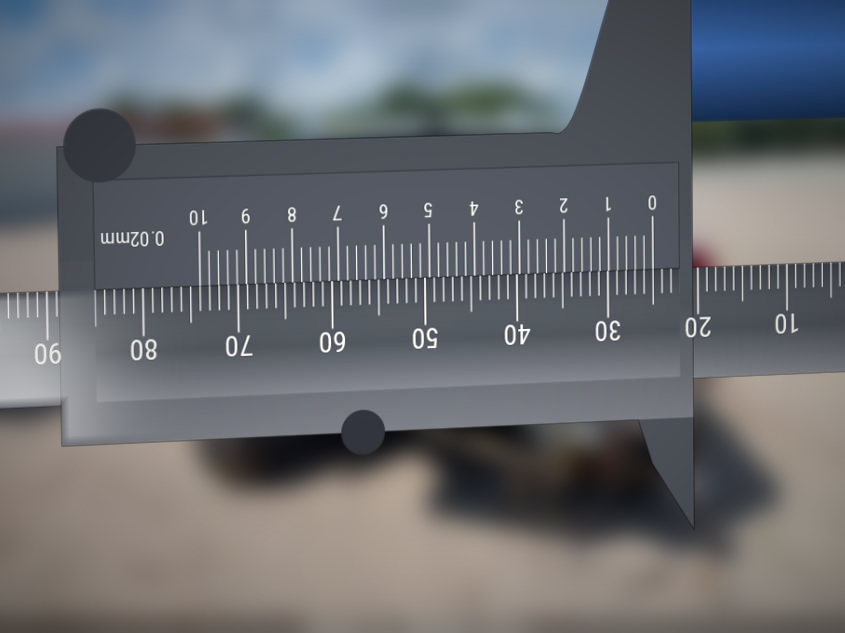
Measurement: 25.0 mm
